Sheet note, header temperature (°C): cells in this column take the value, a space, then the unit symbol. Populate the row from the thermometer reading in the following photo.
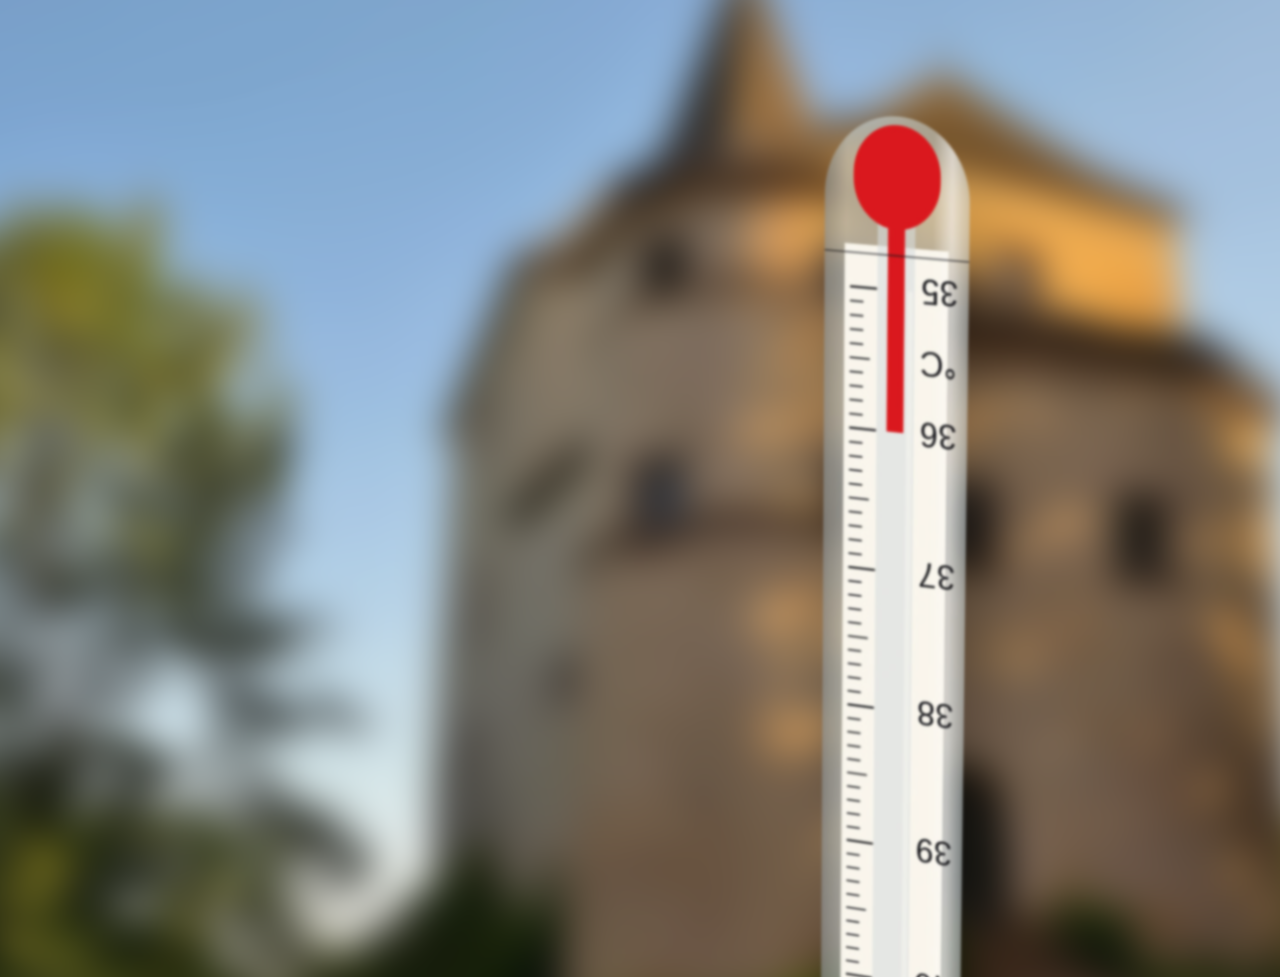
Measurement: 36 °C
